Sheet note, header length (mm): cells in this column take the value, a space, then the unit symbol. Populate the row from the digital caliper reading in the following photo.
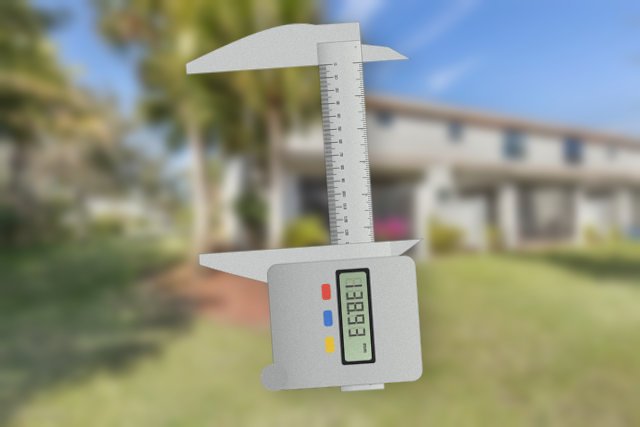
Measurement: 138.93 mm
